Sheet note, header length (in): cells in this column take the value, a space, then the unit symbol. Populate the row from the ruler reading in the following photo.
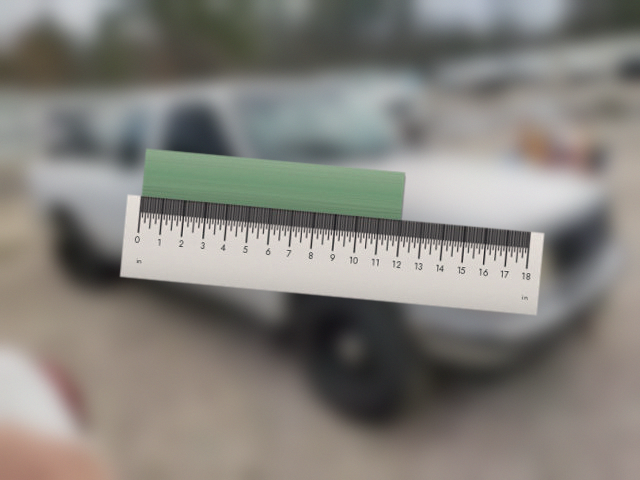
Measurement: 12 in
